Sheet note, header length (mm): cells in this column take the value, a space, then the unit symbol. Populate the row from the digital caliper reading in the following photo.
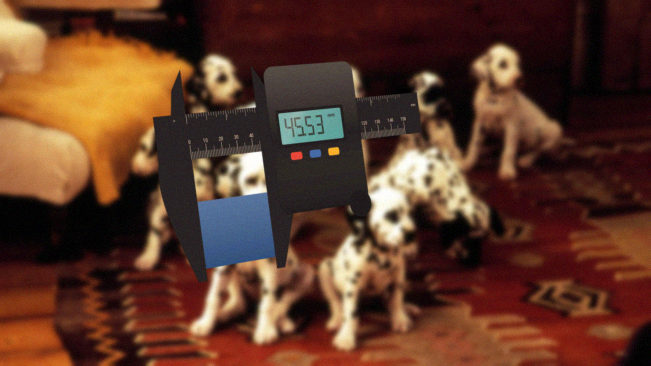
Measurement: 45.53 mm
